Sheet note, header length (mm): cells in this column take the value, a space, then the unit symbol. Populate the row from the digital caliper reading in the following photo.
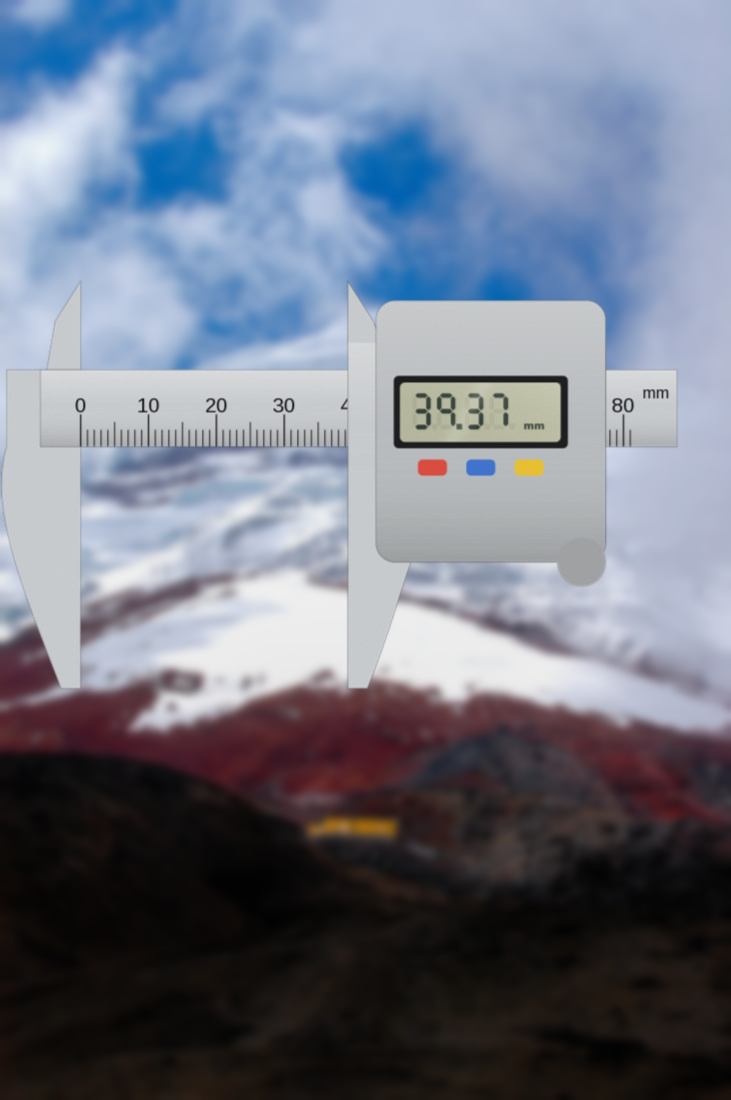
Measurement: 39.37 mm
